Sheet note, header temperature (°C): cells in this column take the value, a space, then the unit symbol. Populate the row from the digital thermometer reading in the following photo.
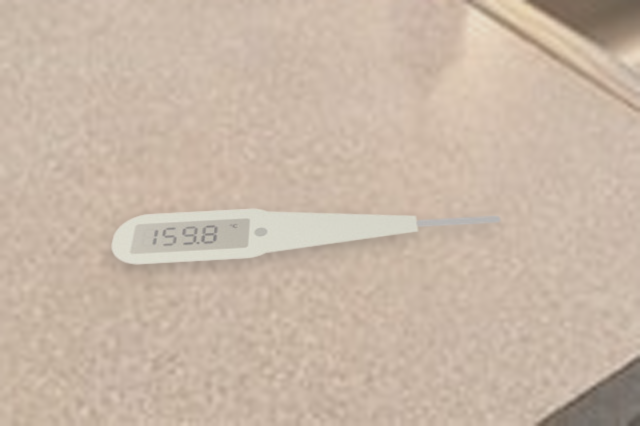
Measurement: 159.8 °C
